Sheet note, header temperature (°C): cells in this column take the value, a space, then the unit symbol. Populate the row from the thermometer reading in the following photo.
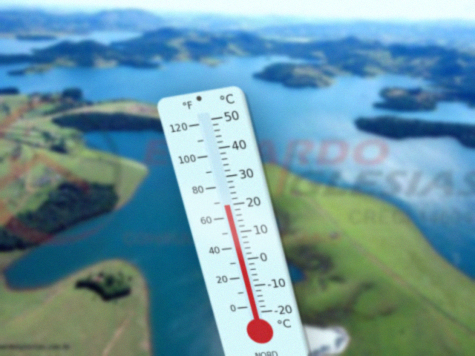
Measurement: 20 °C
